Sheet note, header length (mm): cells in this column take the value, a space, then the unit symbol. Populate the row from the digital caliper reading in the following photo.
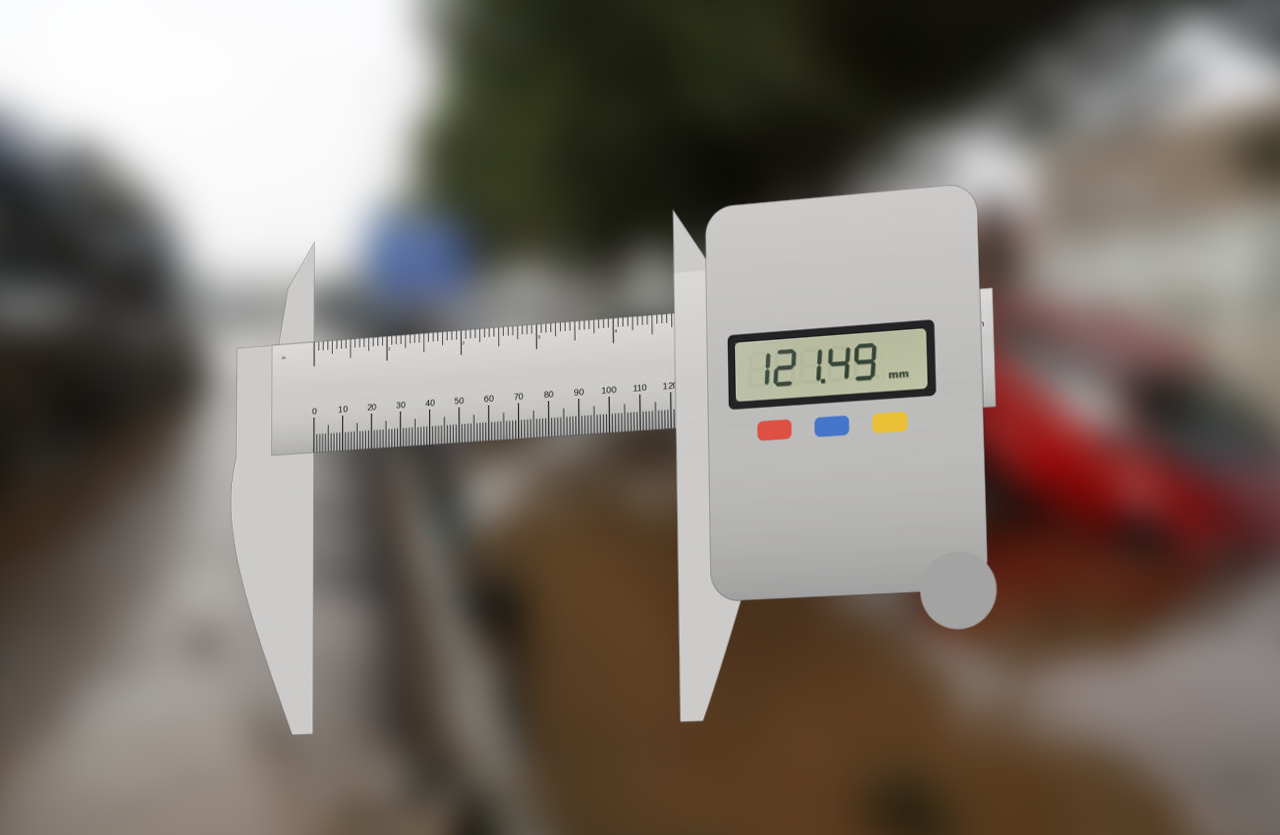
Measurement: 121.49 mm
